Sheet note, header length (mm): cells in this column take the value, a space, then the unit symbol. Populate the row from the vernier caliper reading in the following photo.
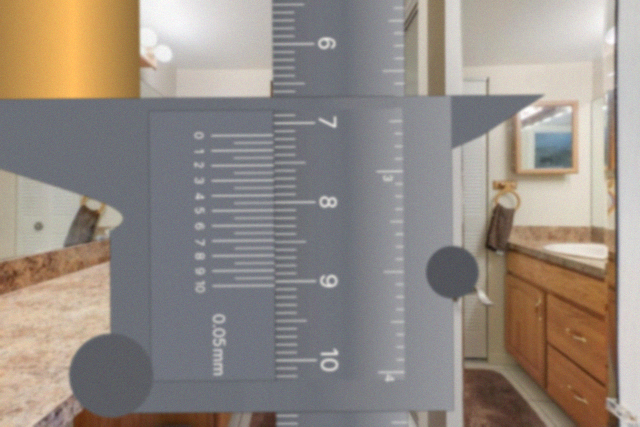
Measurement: 71.5 mm
